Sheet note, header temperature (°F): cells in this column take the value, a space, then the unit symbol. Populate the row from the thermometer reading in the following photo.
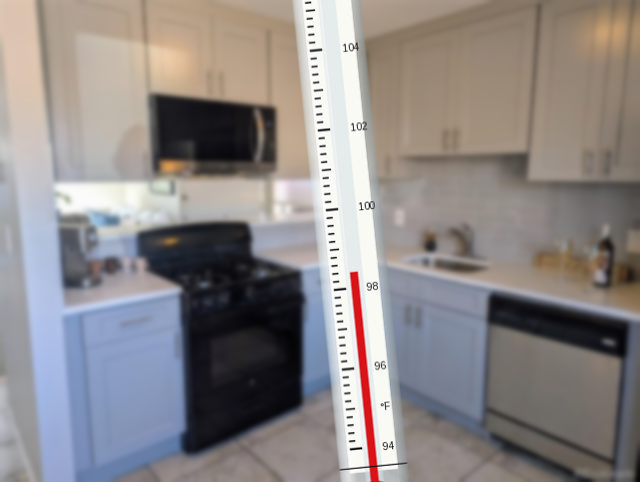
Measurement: 98.4 °F
